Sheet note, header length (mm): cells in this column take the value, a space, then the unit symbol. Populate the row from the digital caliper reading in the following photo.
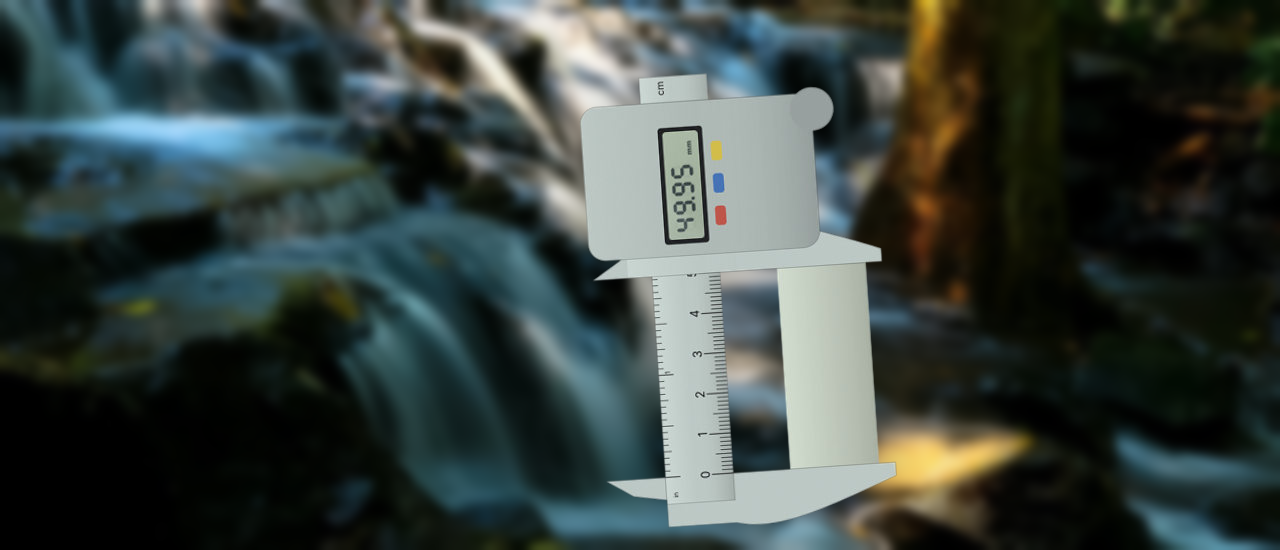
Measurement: 49.95 mm
